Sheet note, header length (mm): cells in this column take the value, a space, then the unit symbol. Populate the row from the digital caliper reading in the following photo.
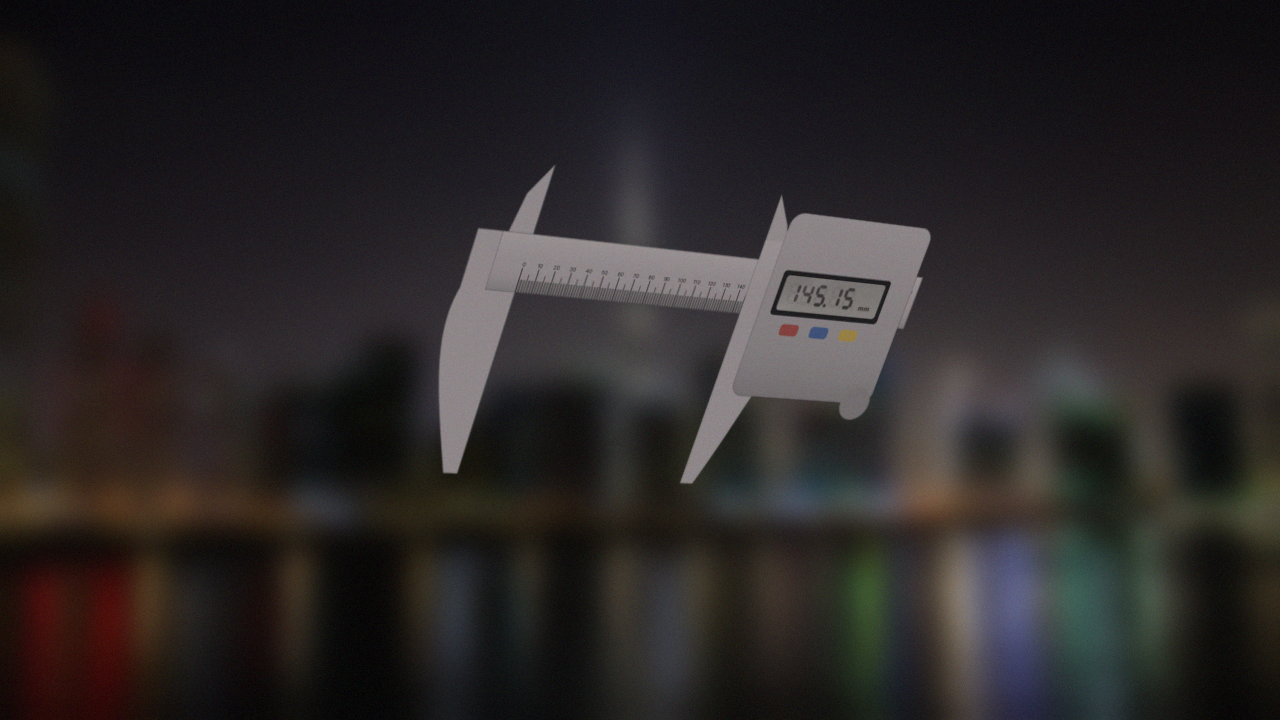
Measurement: 145.15 mm
